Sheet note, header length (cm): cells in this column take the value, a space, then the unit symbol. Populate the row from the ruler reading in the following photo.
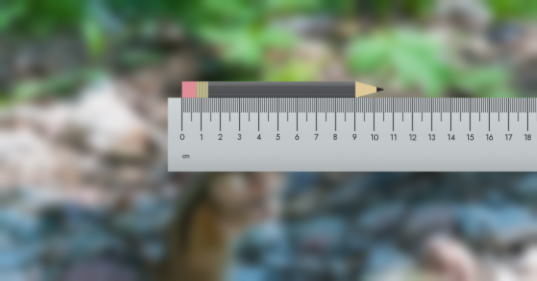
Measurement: 10.5 cm
